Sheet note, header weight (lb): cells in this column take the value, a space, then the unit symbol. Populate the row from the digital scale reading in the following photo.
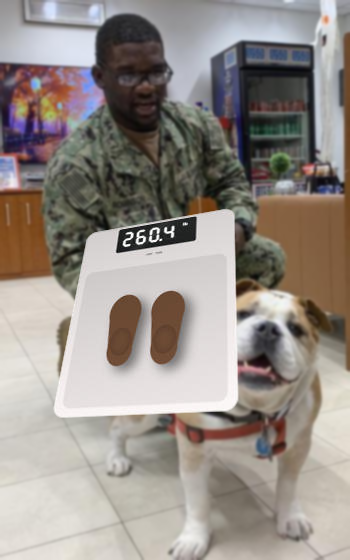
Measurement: 260.4 lb
